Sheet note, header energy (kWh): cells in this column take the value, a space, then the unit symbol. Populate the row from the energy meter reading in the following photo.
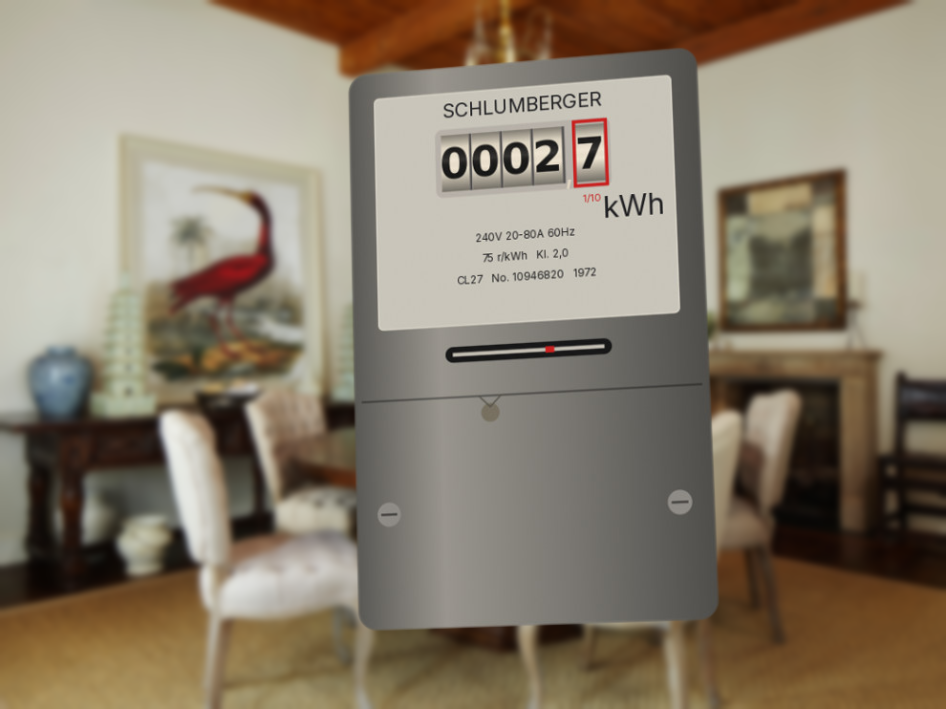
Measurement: 2.7 kWh
